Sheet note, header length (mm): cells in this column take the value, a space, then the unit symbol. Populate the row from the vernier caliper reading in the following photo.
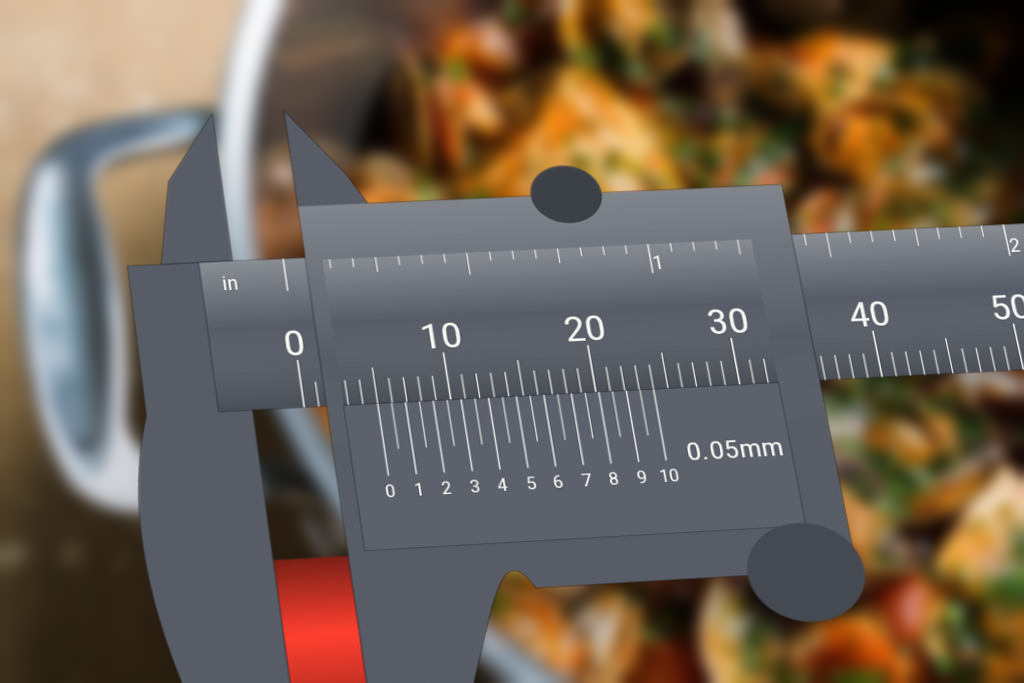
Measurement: 5.0 mm
